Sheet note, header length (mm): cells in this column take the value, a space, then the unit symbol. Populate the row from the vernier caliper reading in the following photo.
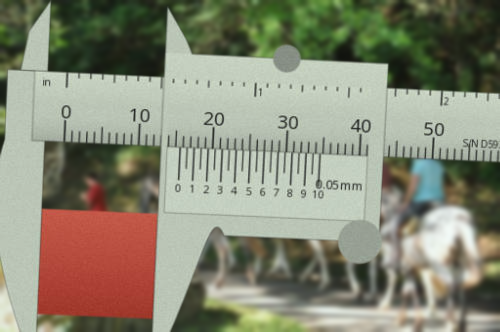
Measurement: 15.6 mm
